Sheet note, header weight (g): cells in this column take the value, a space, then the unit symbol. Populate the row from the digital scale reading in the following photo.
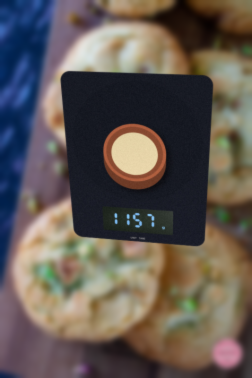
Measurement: 1157 g
